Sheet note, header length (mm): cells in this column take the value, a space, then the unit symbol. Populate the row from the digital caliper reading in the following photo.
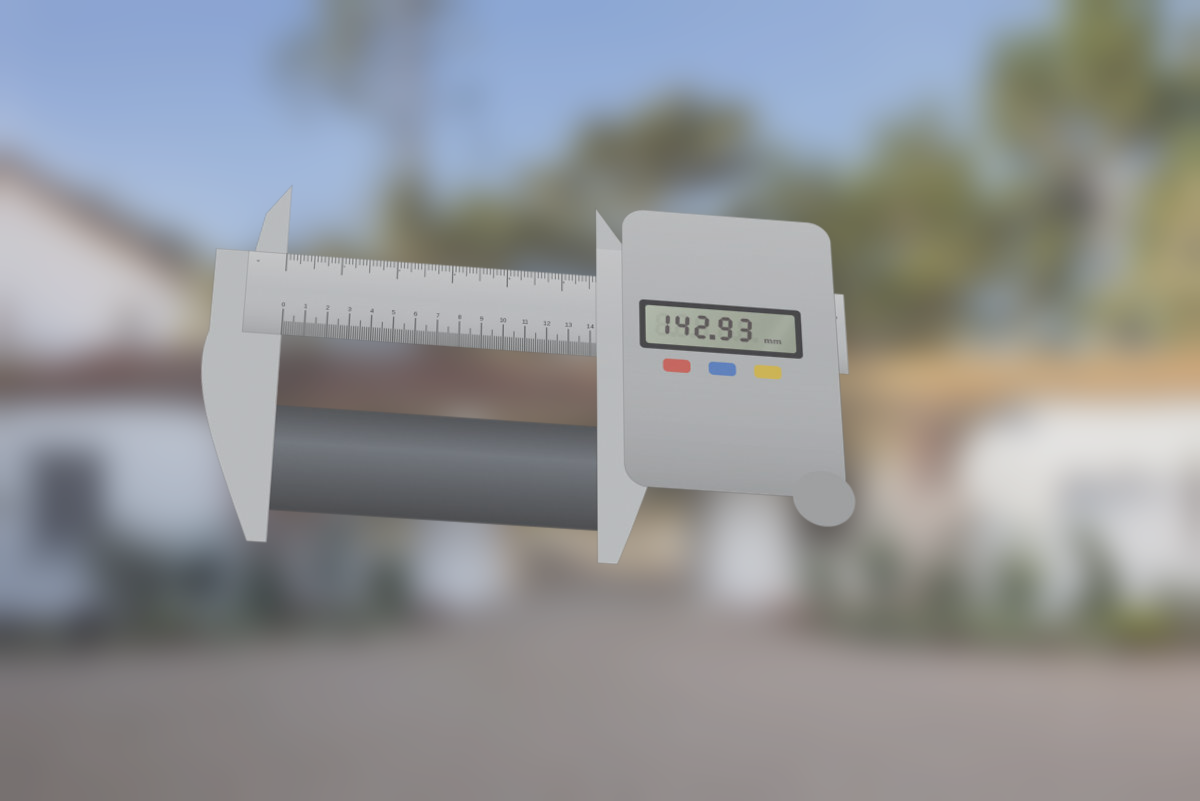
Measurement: 142.93 mm
